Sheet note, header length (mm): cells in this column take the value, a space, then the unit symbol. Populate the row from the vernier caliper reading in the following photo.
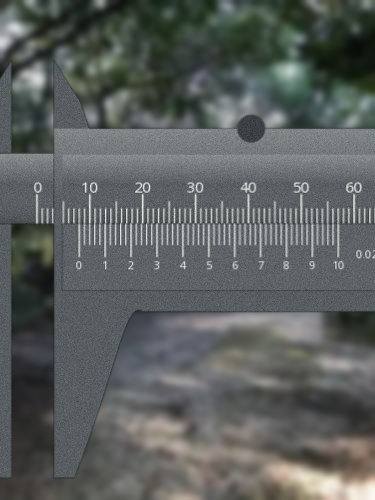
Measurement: 8.0 mm
